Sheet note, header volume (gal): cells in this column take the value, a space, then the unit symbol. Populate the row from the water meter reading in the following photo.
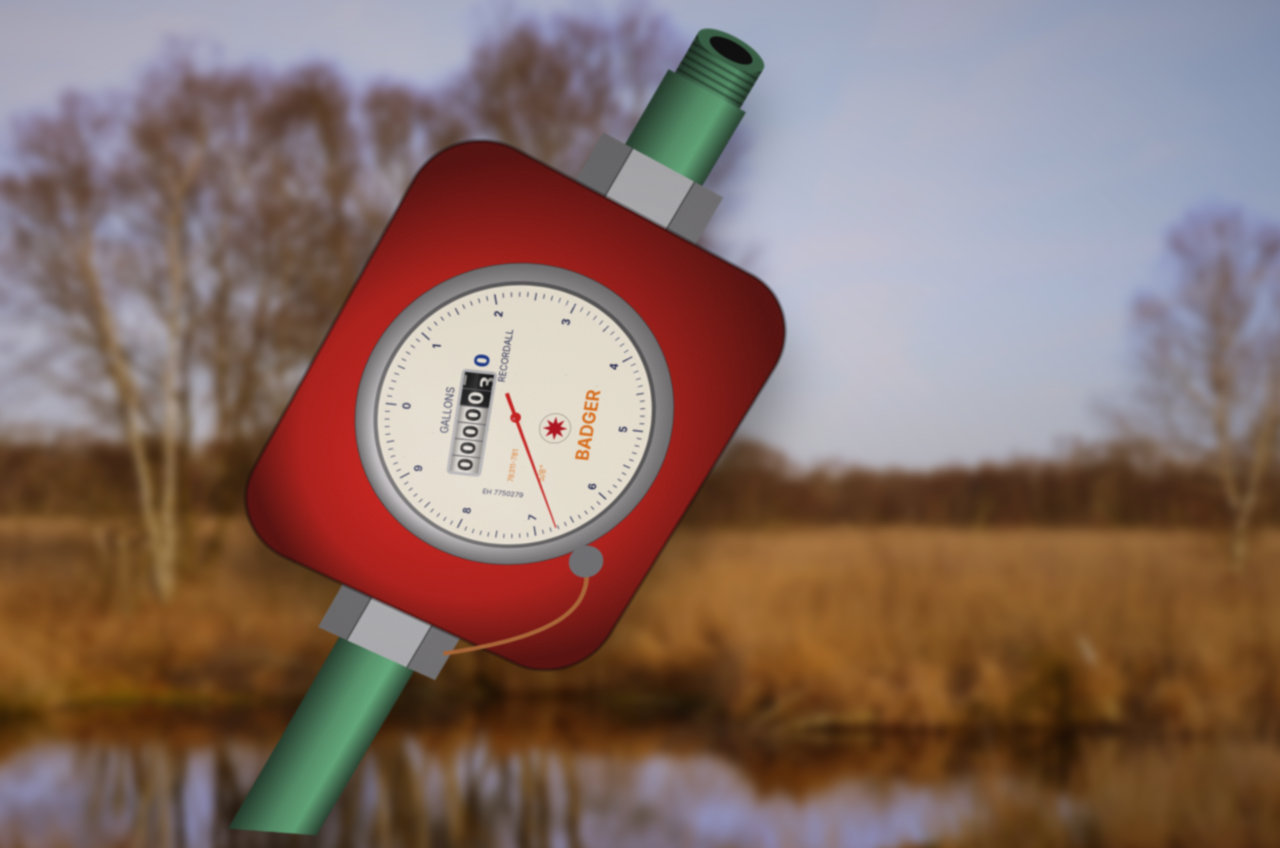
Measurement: 26.7 gal
